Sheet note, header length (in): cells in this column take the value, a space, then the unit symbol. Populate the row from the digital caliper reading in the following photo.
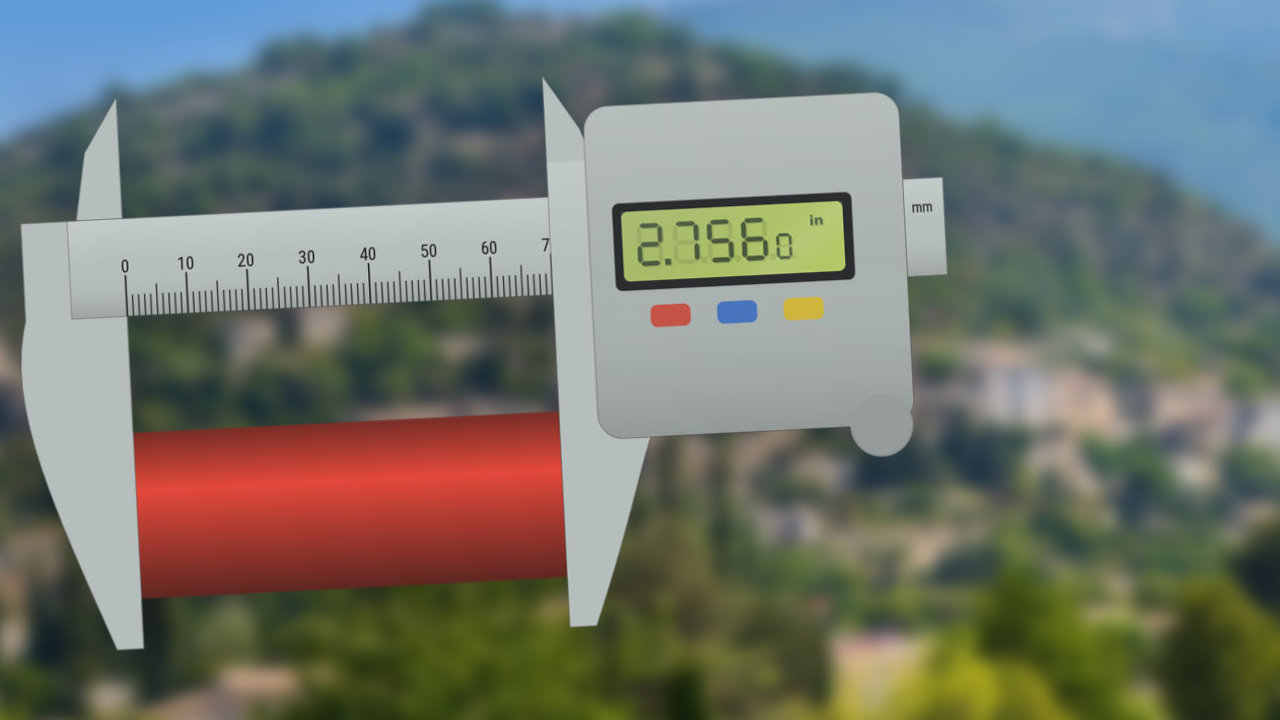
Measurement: 2.7560 in
